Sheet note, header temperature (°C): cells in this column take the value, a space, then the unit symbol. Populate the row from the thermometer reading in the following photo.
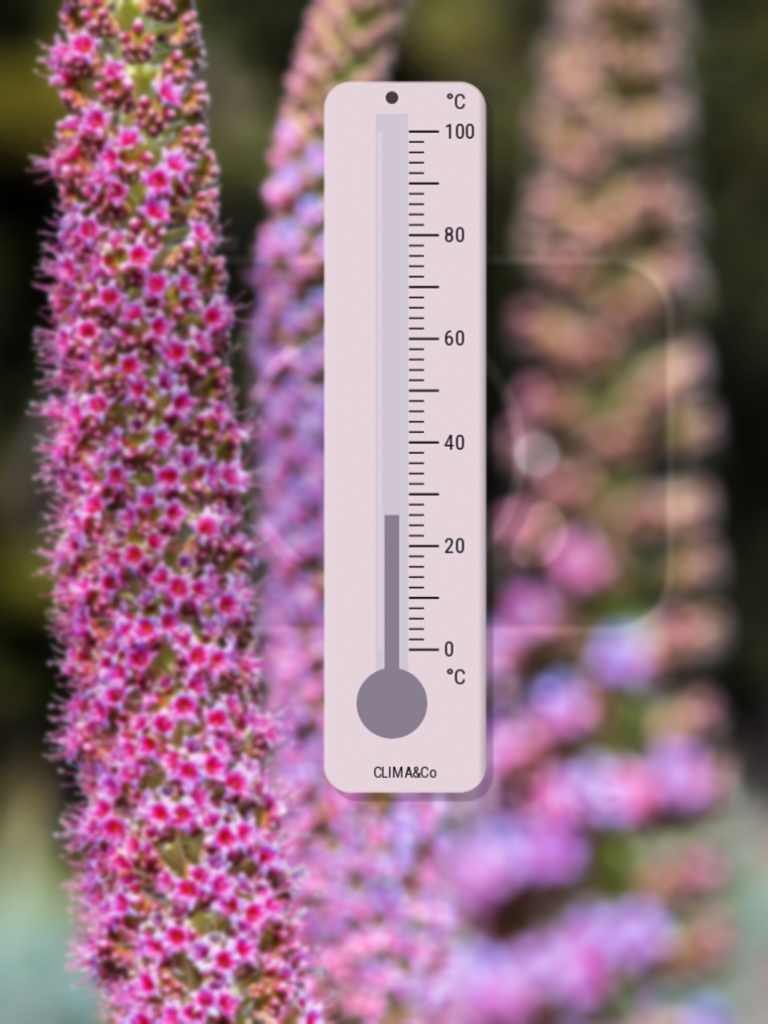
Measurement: 26 °C
